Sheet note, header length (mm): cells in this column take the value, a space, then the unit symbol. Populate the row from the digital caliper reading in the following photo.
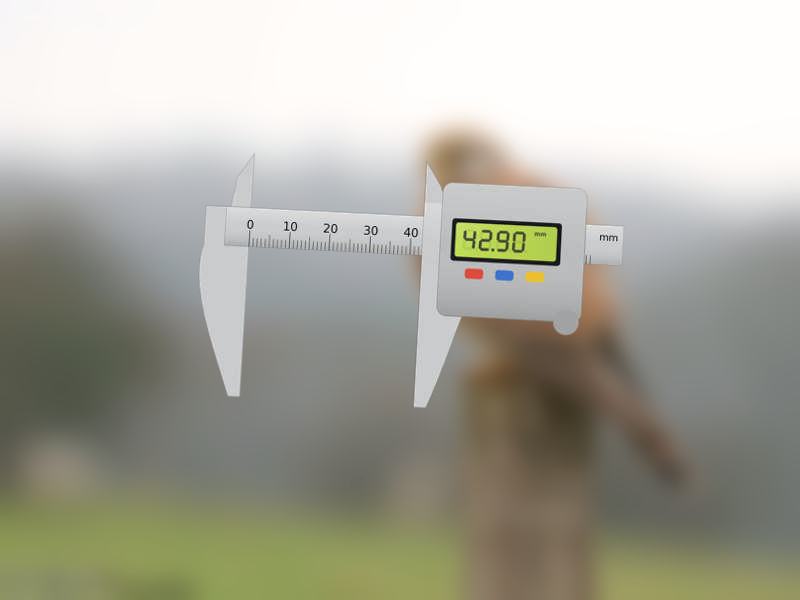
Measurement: 42.90 mm
